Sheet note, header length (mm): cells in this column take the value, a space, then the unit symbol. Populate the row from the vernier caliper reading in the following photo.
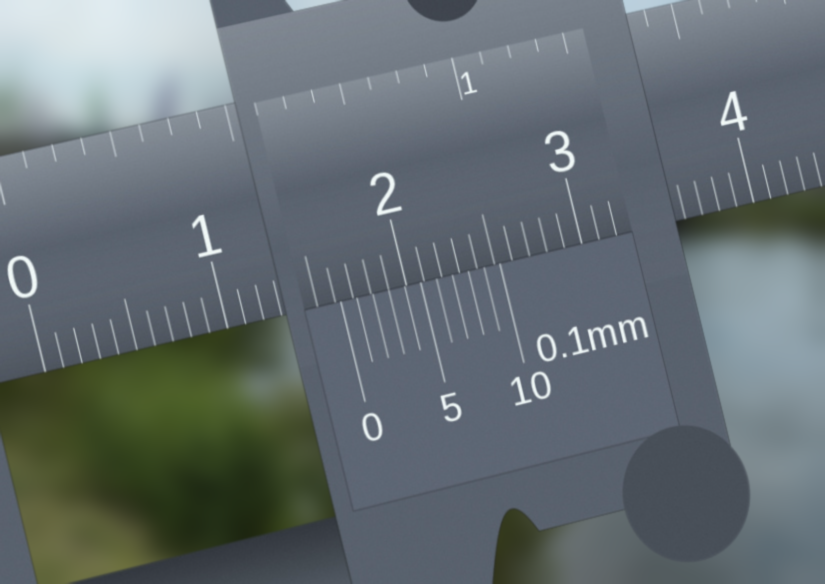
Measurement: 16.3 mm
